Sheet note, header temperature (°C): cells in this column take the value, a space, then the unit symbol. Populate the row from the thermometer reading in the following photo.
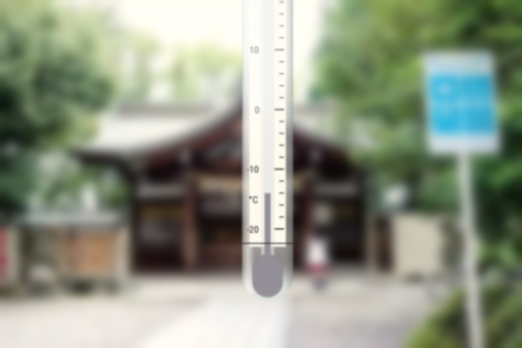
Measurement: -14 °C
